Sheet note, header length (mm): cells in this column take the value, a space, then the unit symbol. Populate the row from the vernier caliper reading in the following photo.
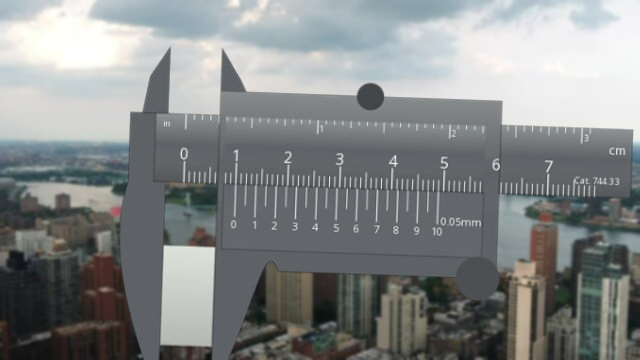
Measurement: 10.0 mm
